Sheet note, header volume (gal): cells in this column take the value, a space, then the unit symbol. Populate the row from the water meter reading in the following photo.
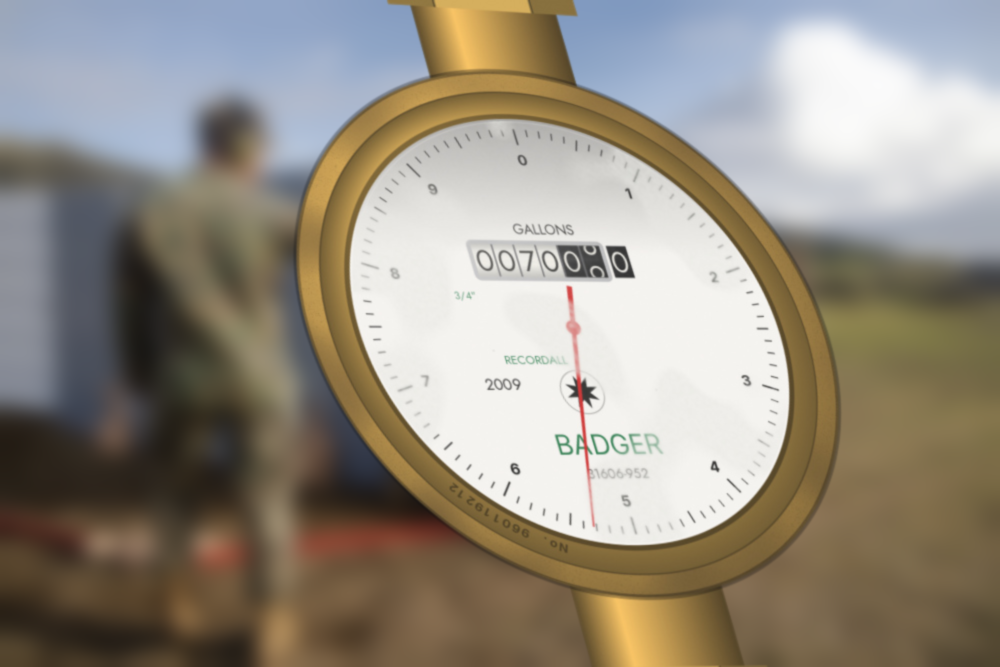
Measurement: 70085.3 gal
